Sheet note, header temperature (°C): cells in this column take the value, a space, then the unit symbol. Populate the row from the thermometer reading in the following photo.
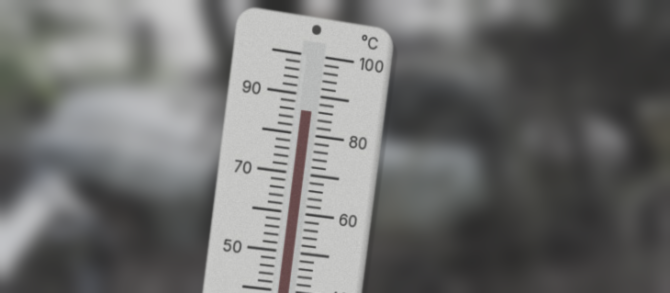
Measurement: 86 °C
